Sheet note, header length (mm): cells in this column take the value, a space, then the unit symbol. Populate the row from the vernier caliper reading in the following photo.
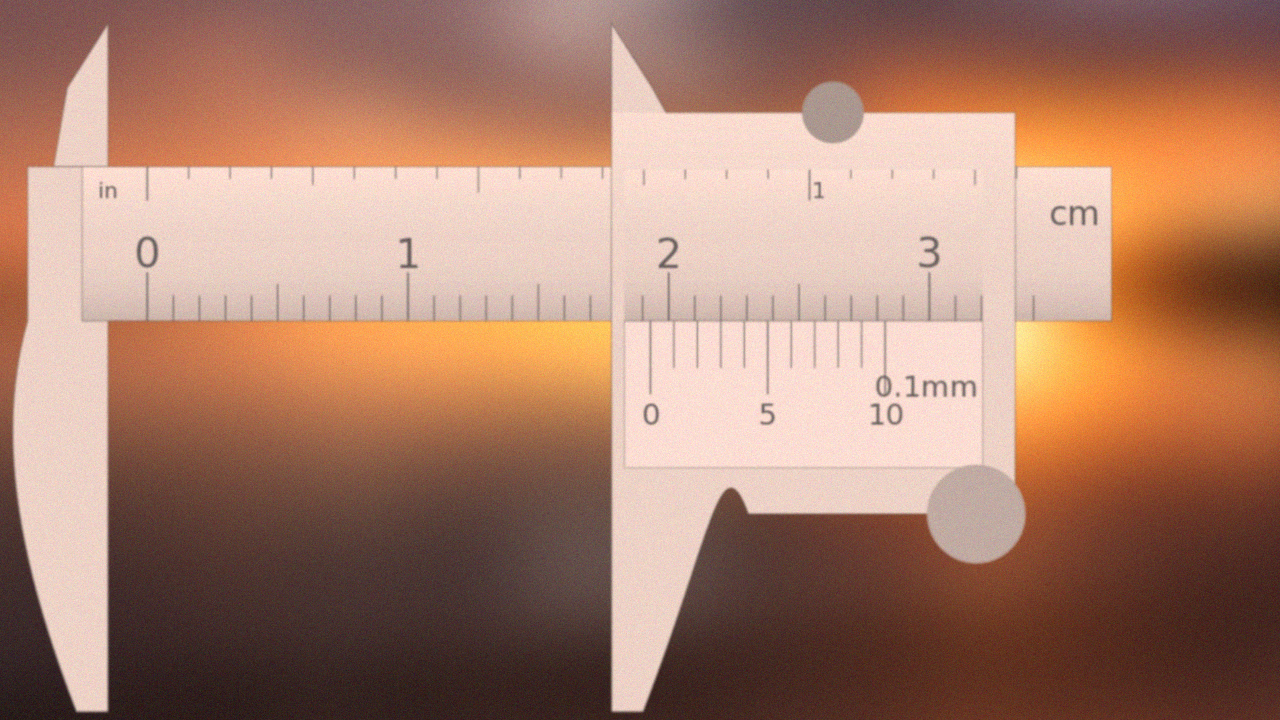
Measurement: 19.3 mm
